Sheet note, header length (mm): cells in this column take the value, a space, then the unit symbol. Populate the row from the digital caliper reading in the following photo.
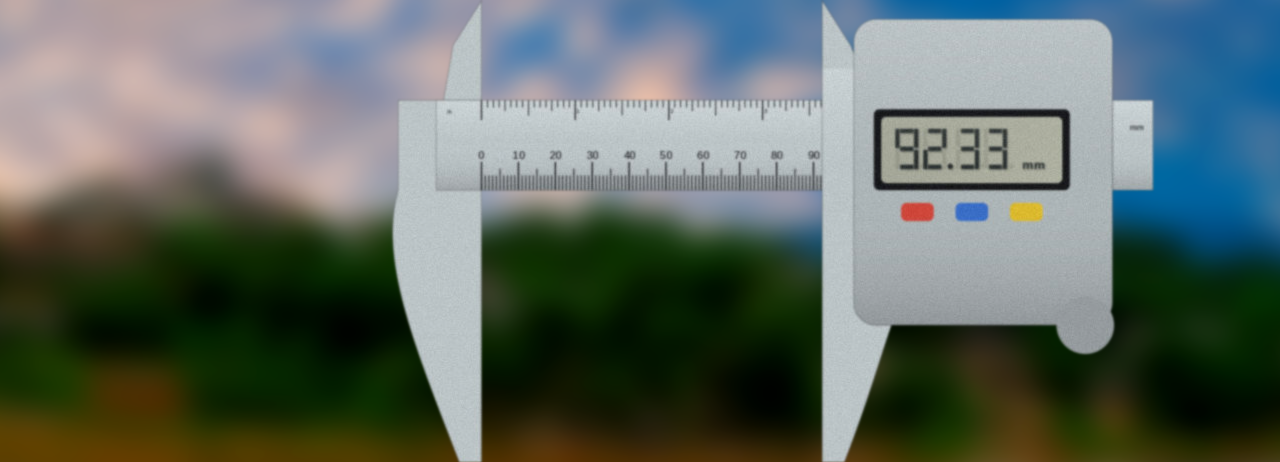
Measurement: 92.33 mm
